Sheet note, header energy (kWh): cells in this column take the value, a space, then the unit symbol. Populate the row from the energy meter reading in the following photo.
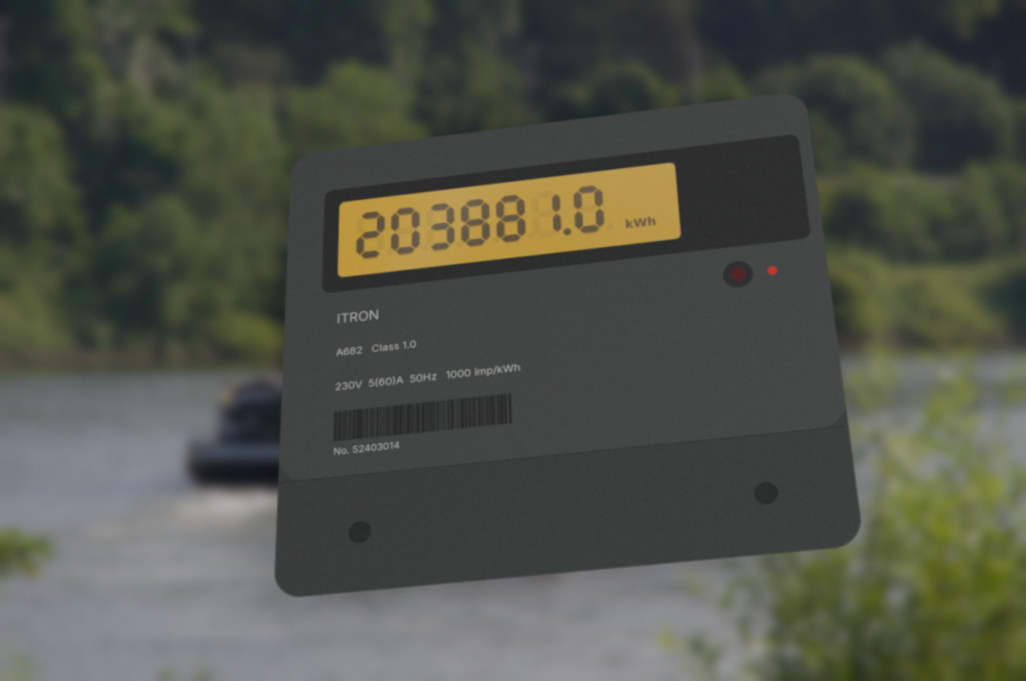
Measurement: 203881.0 kWh
